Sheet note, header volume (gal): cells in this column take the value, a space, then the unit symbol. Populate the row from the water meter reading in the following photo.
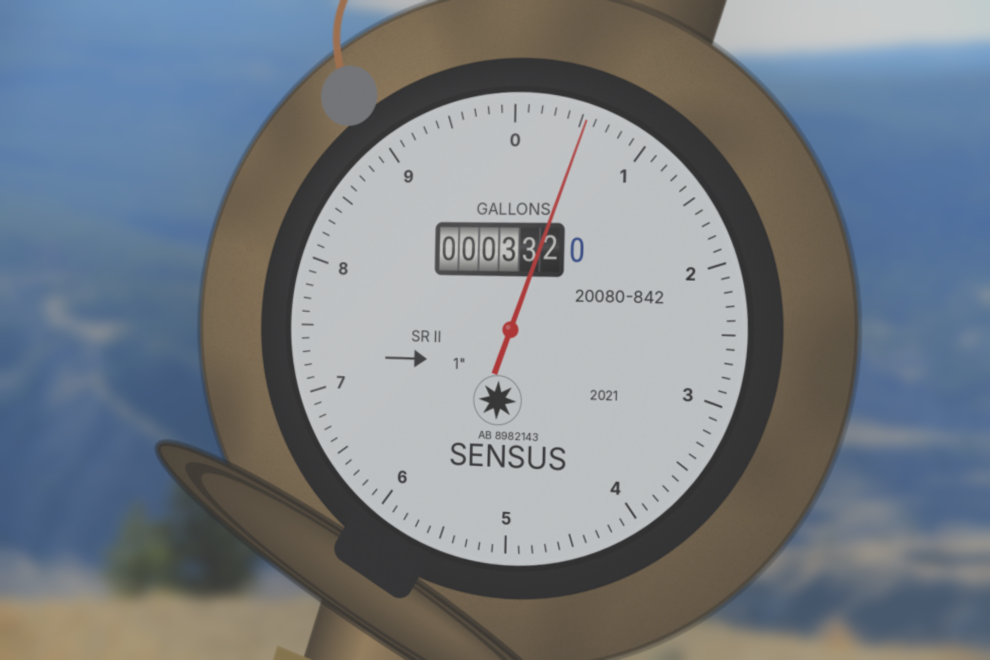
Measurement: 3320.5 gal
